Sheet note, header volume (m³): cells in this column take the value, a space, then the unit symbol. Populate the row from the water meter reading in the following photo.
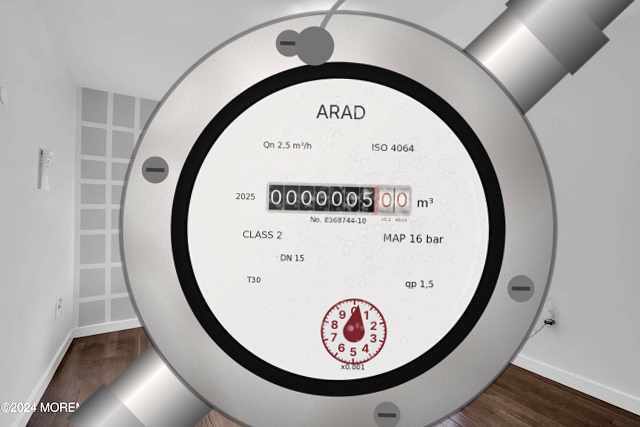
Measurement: 5.000 m³
